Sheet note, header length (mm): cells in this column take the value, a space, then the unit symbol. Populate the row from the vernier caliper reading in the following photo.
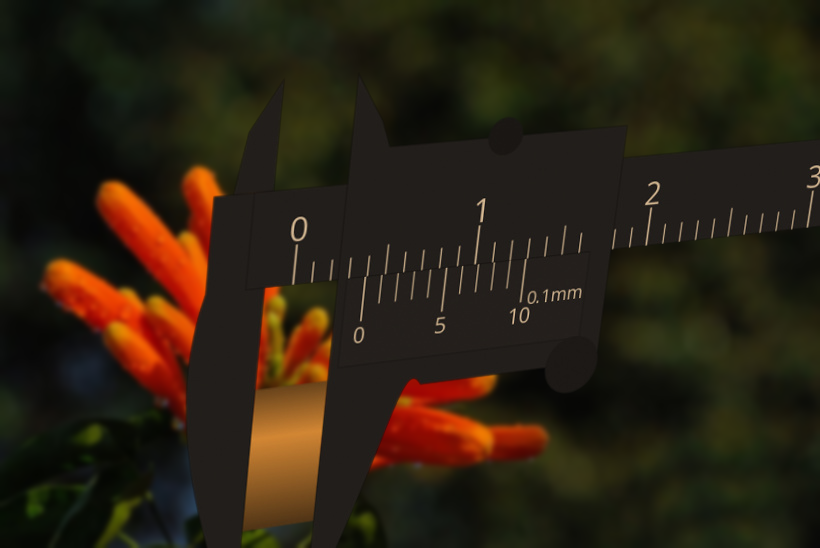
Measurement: 3.9 mm
